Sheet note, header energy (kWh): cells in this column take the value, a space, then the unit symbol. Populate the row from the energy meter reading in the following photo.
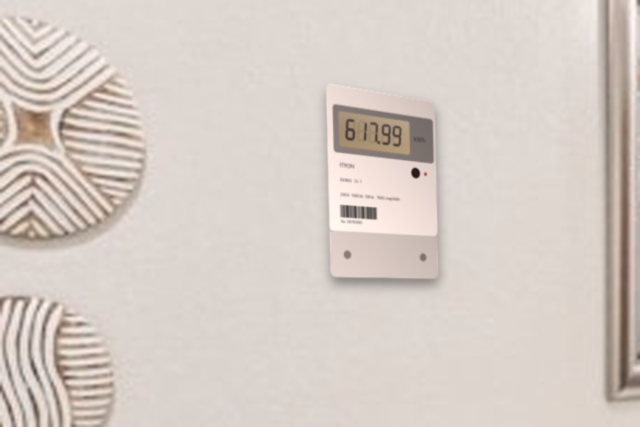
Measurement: 617.99 kWh
